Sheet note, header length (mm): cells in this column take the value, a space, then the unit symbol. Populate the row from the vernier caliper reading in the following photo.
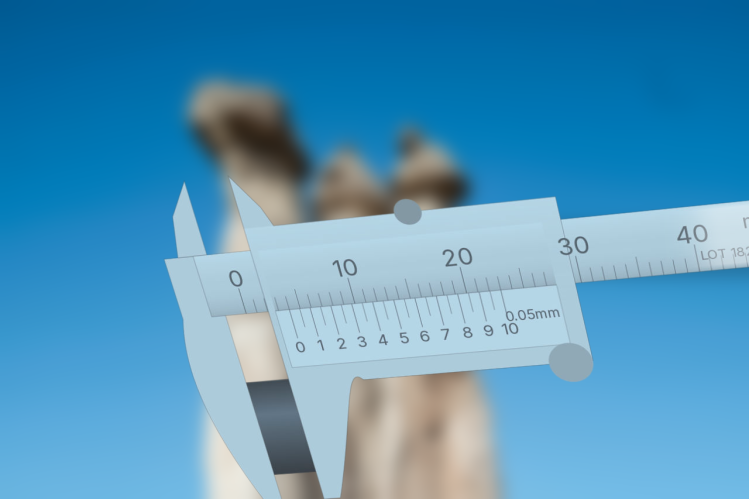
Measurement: 4.0 mm
